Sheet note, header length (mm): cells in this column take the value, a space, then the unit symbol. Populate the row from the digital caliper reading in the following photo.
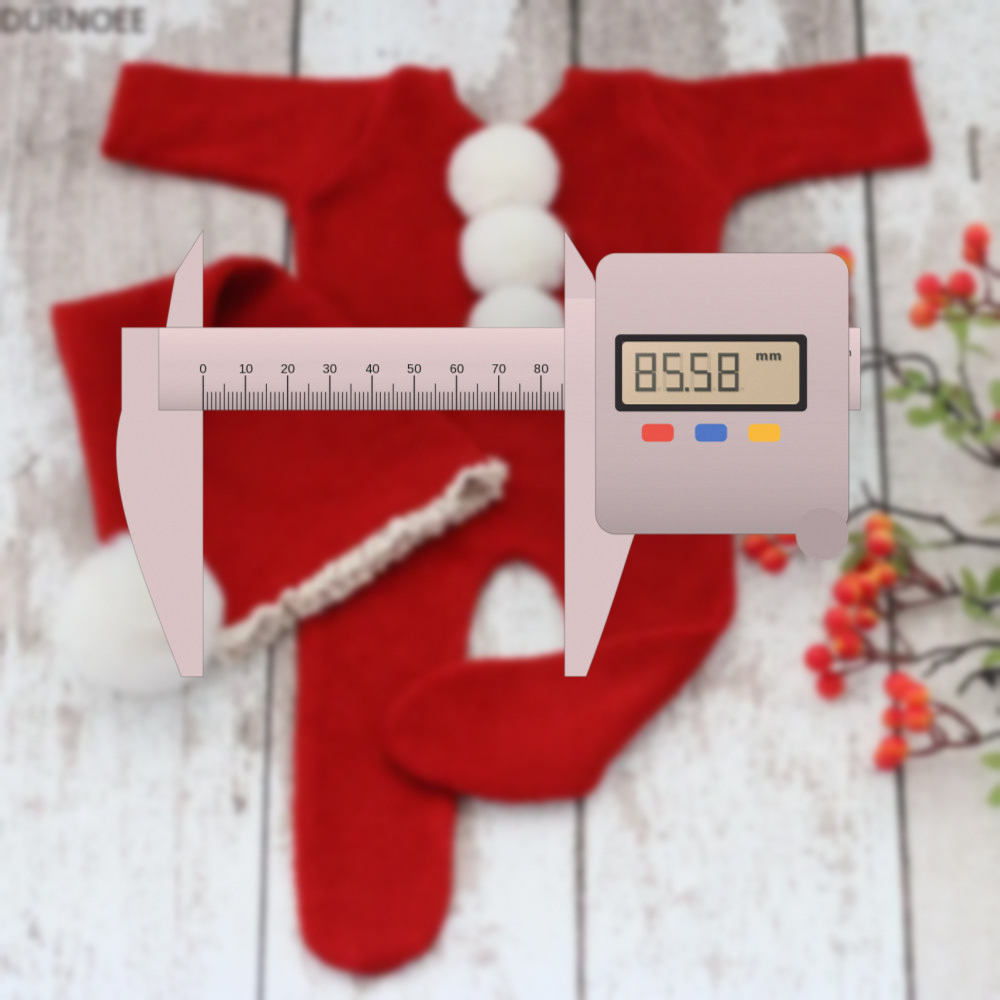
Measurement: 85.58 mm
